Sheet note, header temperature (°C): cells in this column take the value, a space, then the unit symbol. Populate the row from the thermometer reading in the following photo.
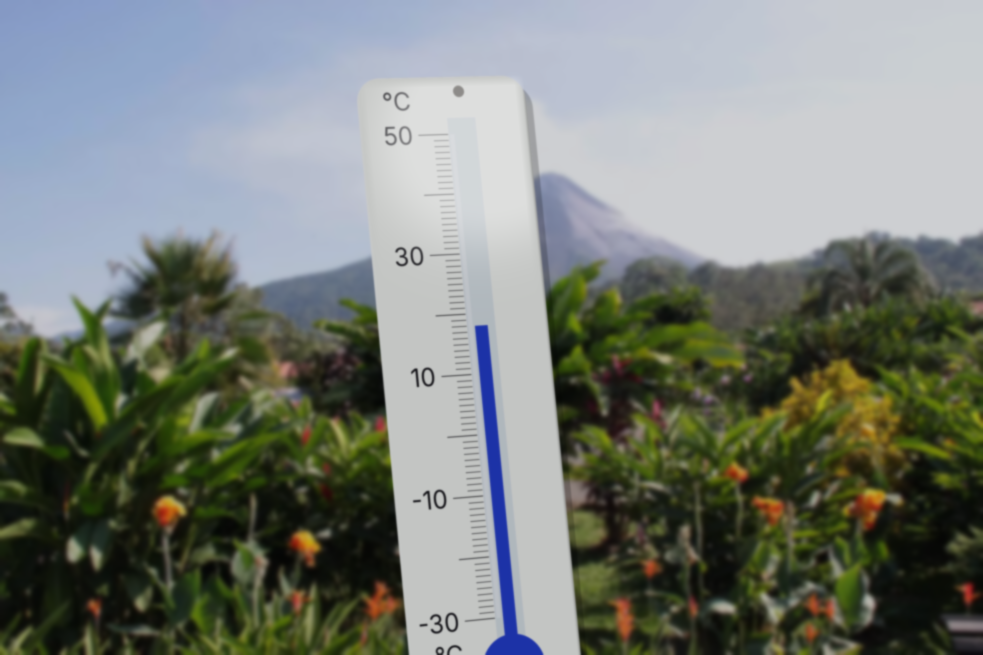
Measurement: 18 °C
